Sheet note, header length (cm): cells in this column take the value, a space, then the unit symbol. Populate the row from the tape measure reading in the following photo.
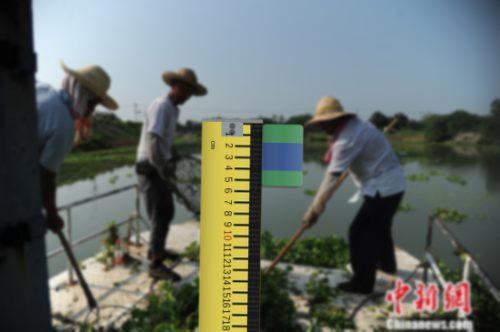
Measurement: 5.5 cm
